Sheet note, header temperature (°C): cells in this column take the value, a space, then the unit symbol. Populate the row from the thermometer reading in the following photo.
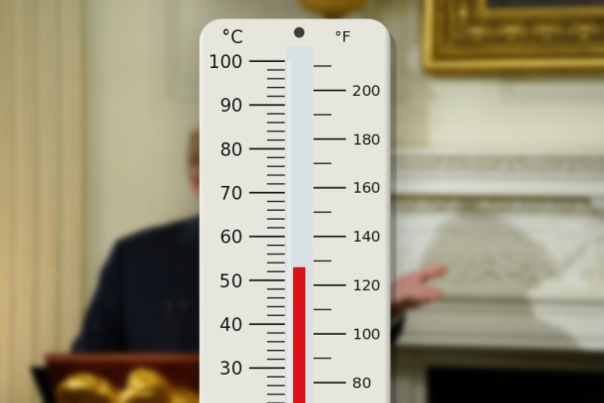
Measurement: 53 °C
